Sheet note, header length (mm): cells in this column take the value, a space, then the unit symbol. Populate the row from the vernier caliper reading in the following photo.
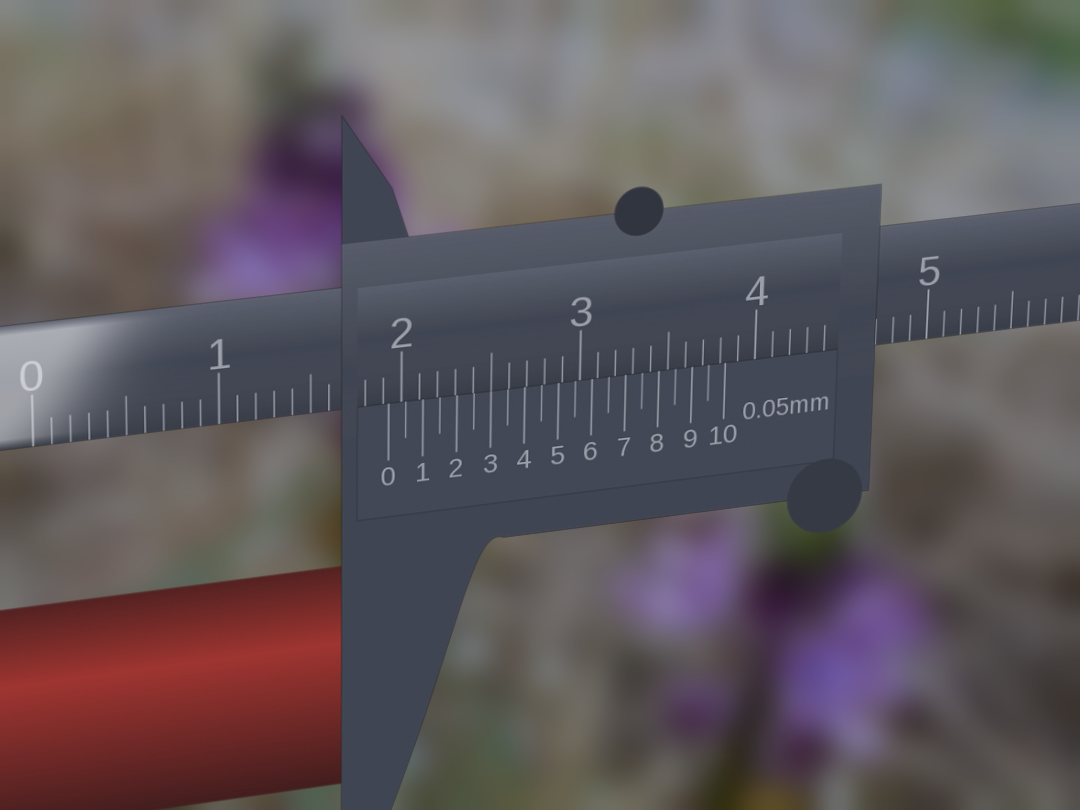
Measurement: 19.3 mm
